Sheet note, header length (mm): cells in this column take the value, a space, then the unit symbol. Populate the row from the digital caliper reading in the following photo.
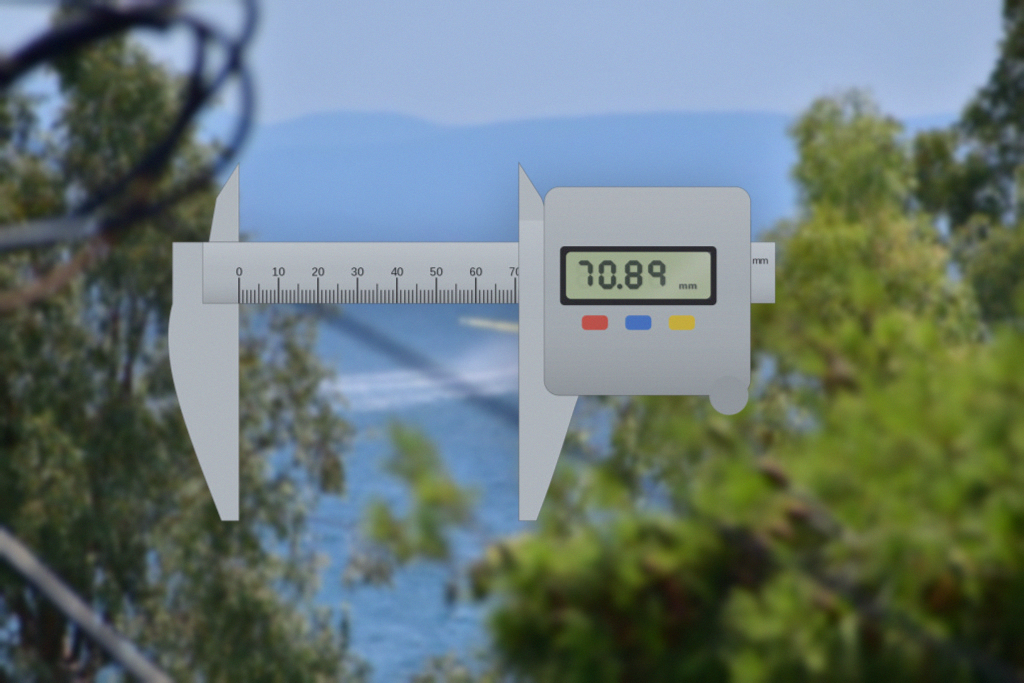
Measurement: 70.89 mm
